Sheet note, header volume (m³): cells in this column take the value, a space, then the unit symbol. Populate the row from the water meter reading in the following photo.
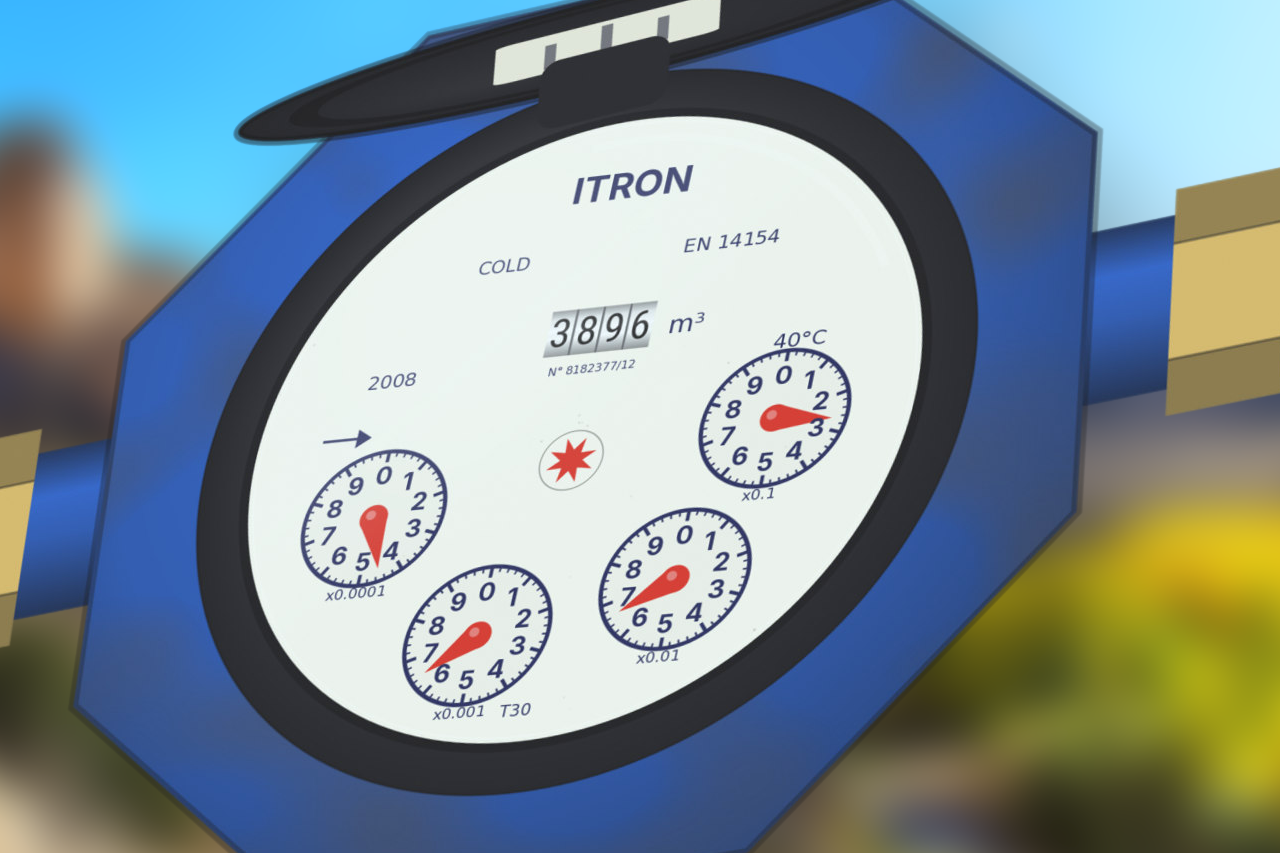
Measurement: 3896.2664 m³
